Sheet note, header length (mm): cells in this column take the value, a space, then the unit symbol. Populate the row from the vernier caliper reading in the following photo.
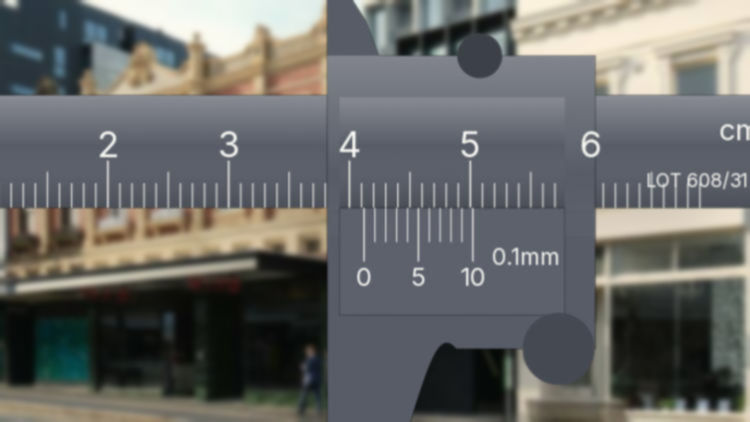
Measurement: 41.2 mm
